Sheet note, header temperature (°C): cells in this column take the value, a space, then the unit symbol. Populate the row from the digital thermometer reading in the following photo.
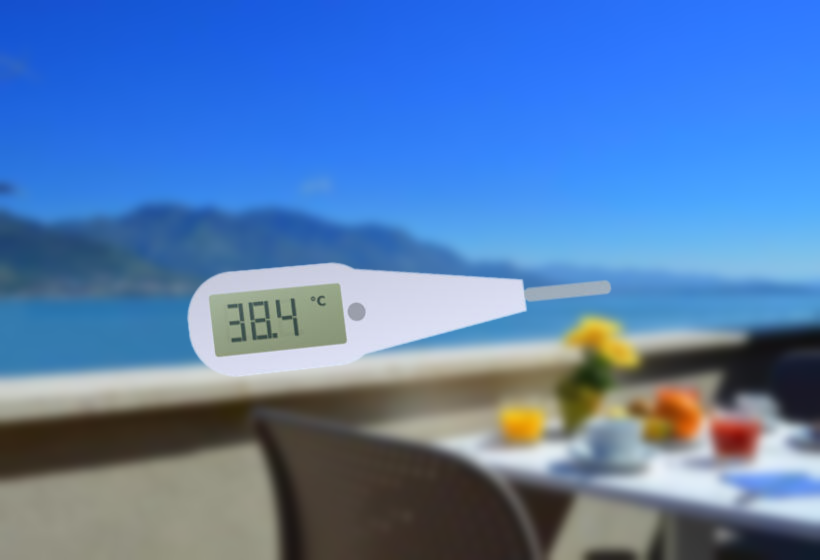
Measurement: 38.4 °C
